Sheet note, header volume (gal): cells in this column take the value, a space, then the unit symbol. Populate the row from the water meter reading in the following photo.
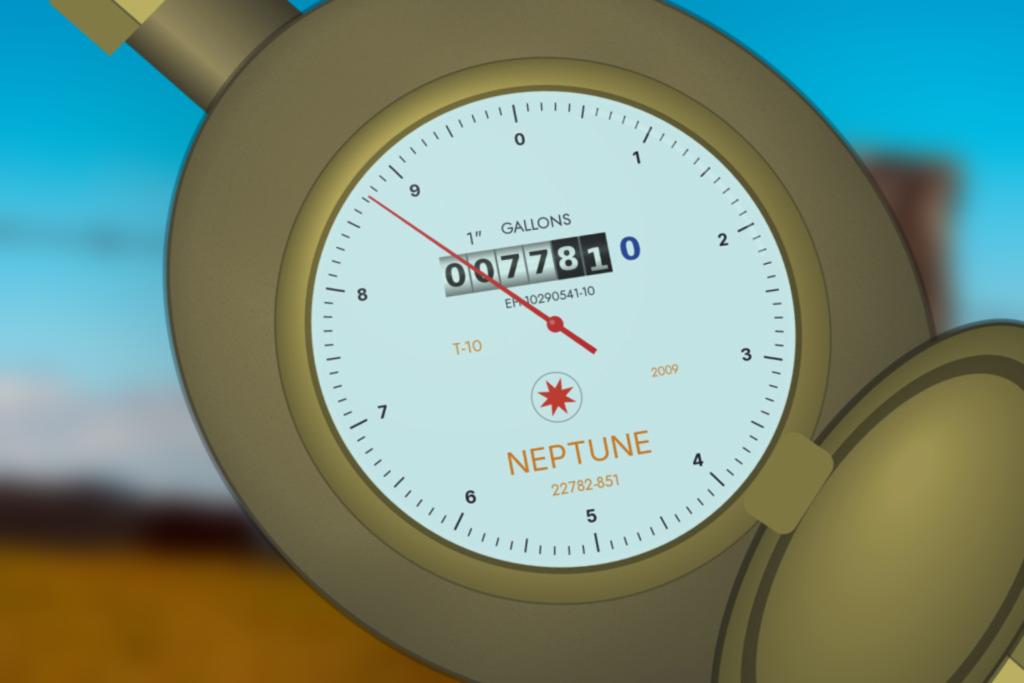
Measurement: 77808.7 gal
